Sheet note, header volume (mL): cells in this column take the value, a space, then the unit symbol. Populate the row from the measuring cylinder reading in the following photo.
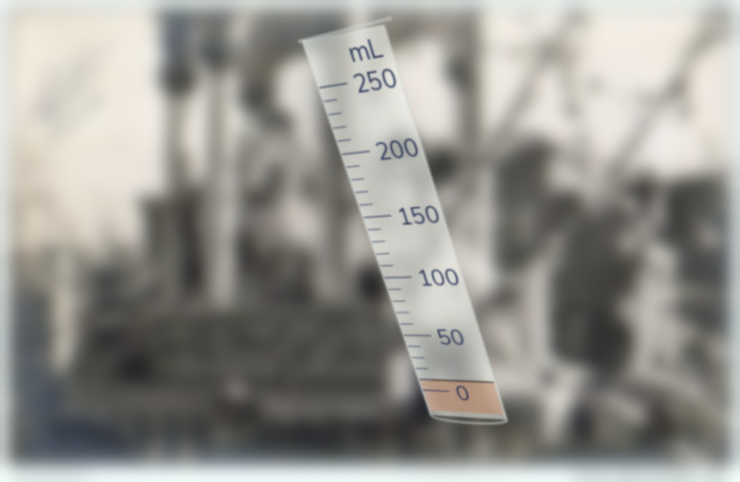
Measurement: 10 mL
